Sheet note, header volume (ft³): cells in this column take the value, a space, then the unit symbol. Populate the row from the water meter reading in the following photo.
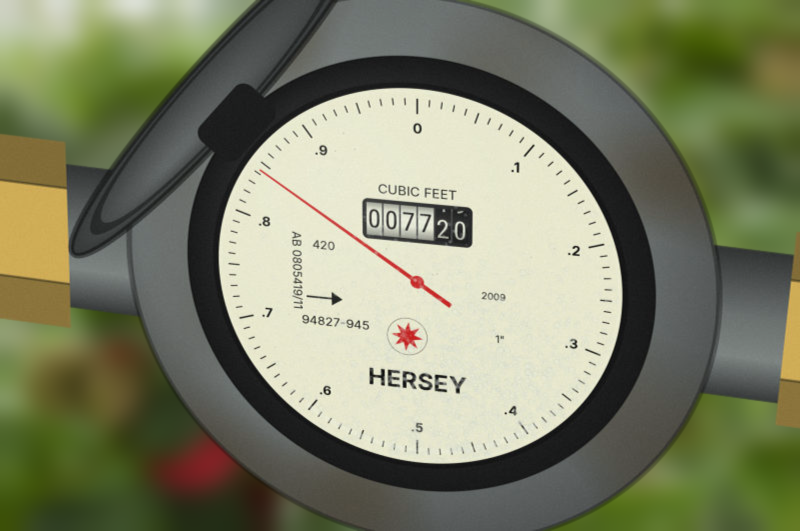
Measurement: 7719.84 ft³
